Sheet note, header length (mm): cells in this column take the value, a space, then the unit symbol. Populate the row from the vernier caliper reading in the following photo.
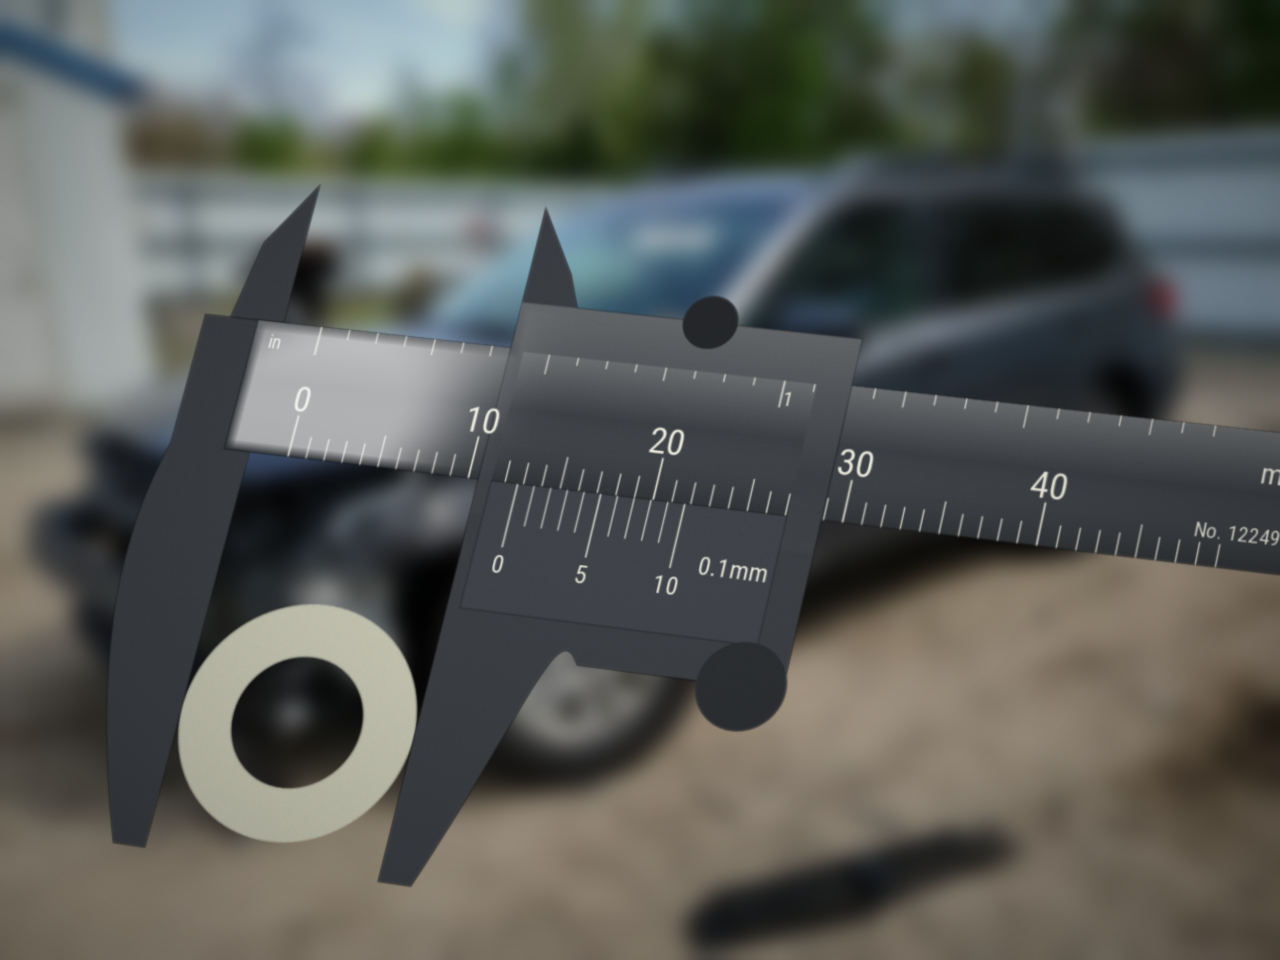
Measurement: 12.7 mm
